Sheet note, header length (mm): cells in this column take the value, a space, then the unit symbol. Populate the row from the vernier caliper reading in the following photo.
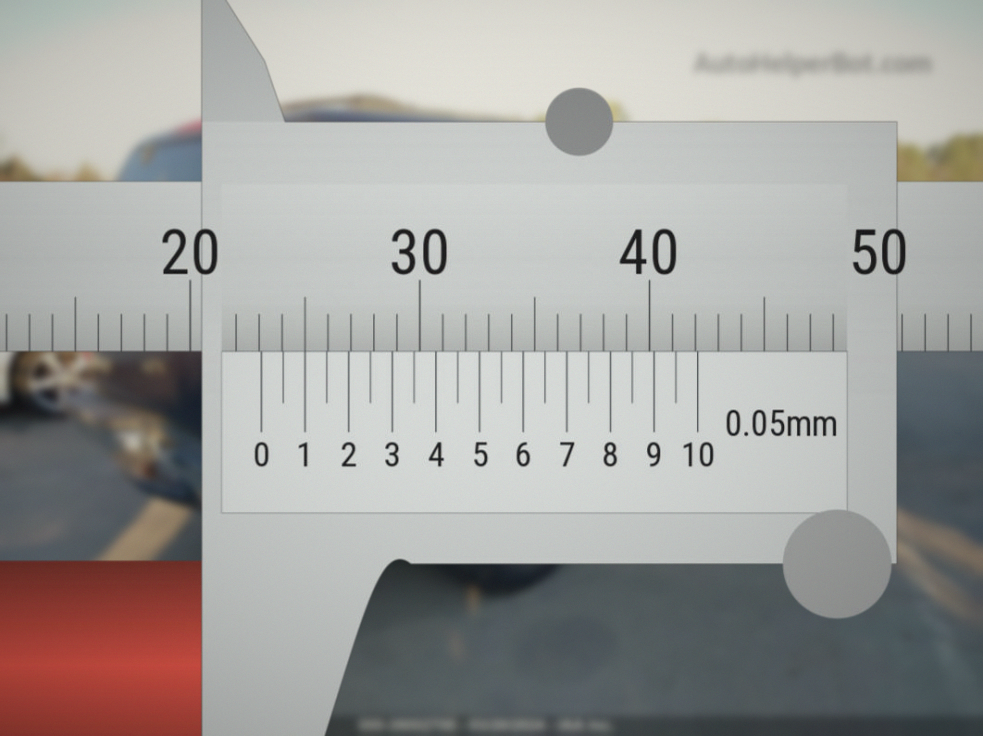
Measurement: 23.10 mm
